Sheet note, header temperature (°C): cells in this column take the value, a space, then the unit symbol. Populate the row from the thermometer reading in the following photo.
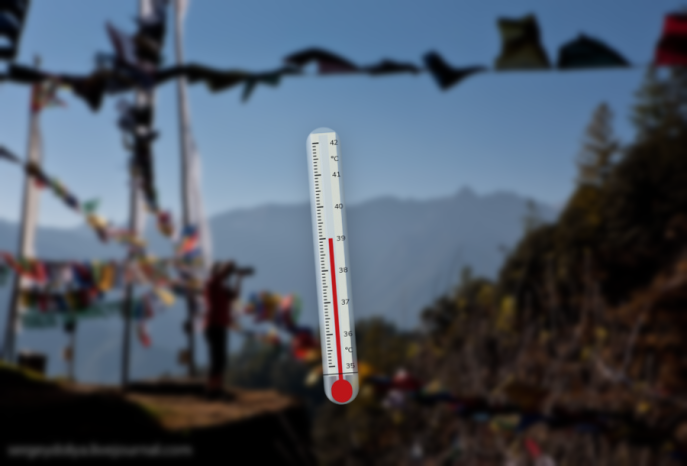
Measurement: 39 °C
